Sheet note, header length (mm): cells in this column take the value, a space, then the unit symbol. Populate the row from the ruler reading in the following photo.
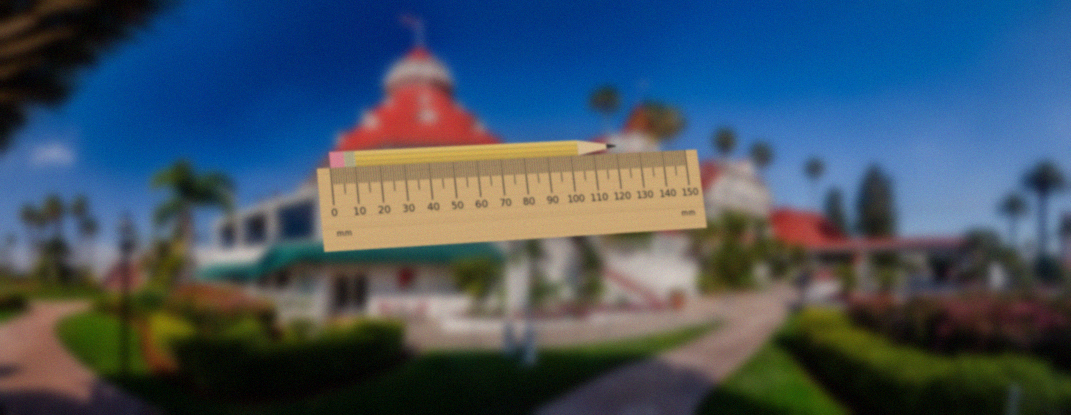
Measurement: 120 mm
